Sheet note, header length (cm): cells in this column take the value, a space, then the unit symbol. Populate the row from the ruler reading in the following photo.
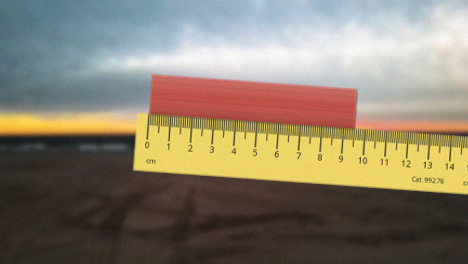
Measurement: 9.5 cm
